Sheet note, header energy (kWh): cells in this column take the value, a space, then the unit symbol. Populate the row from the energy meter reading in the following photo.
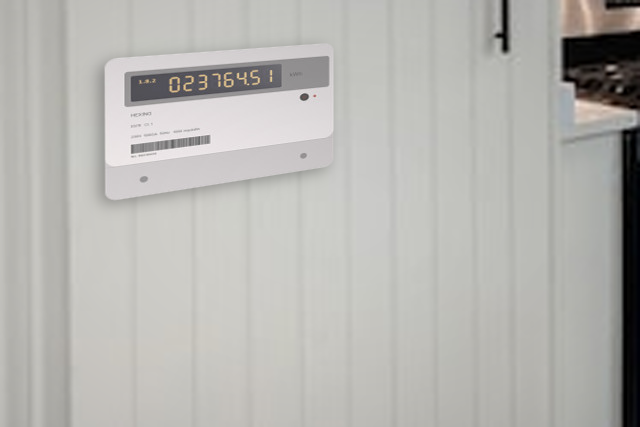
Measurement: 23764.51 kWh
